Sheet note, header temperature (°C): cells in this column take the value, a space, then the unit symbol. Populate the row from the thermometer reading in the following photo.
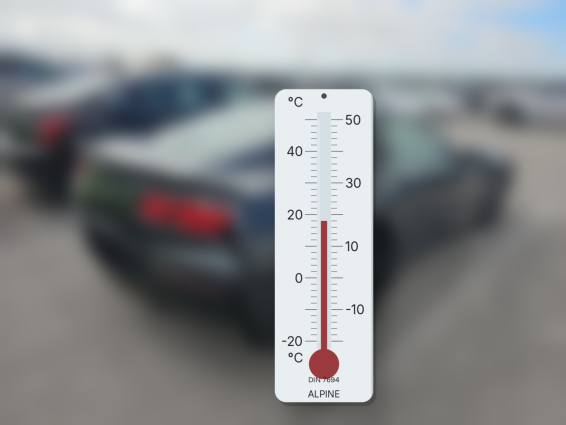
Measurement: 18 °C
